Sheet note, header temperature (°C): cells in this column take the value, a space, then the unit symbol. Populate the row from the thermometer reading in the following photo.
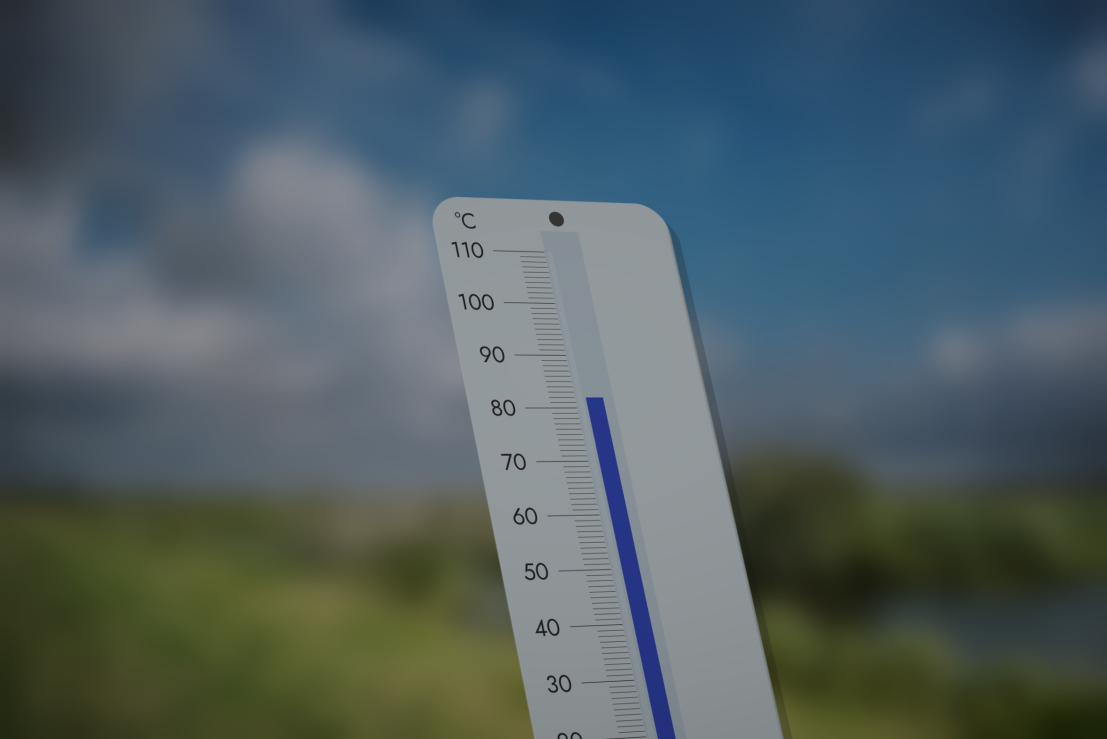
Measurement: 82 °C
